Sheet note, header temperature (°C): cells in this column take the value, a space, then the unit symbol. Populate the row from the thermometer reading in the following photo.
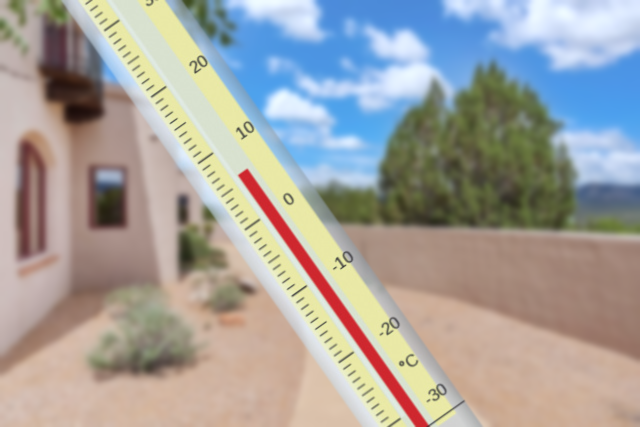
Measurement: 6 °C
